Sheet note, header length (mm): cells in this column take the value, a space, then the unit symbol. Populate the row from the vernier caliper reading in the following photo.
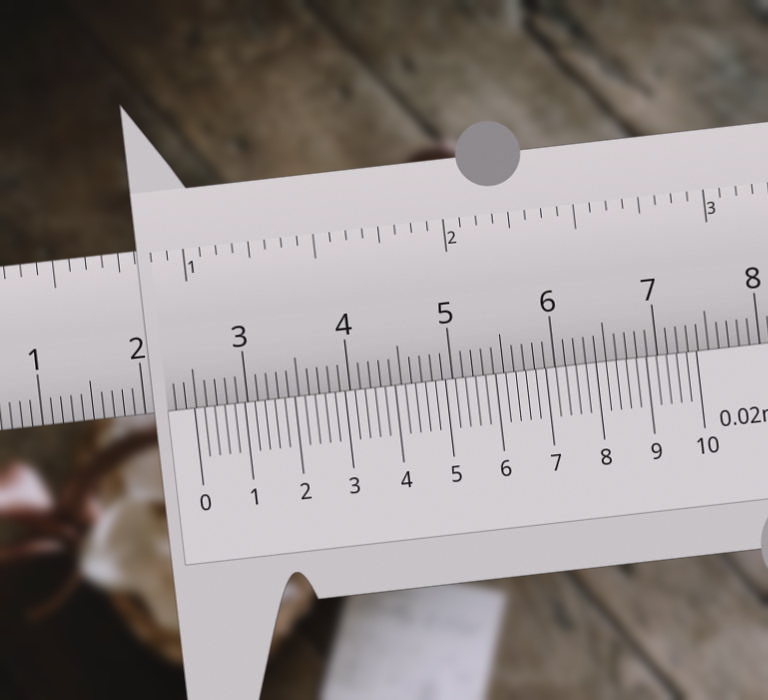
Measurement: 24.8 mm
